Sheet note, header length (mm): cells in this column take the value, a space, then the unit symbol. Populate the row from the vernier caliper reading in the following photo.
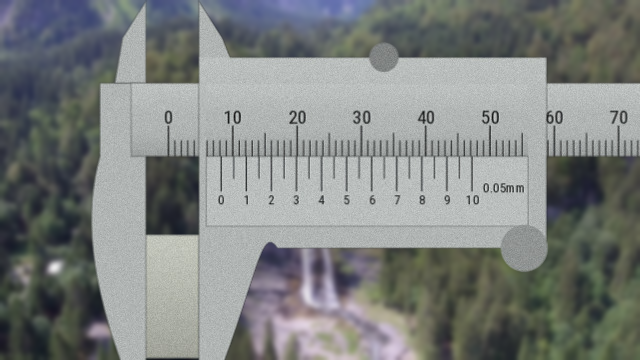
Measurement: 8.2 mm
